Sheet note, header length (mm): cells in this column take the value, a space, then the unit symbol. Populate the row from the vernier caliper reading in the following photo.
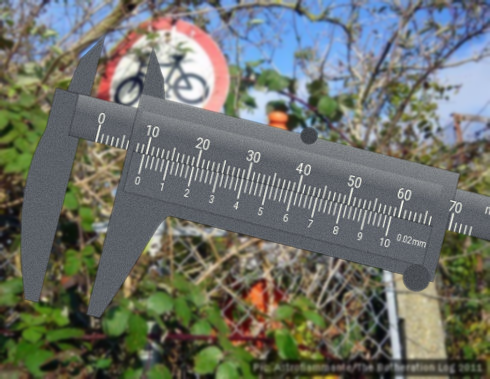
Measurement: 9.5 mm
